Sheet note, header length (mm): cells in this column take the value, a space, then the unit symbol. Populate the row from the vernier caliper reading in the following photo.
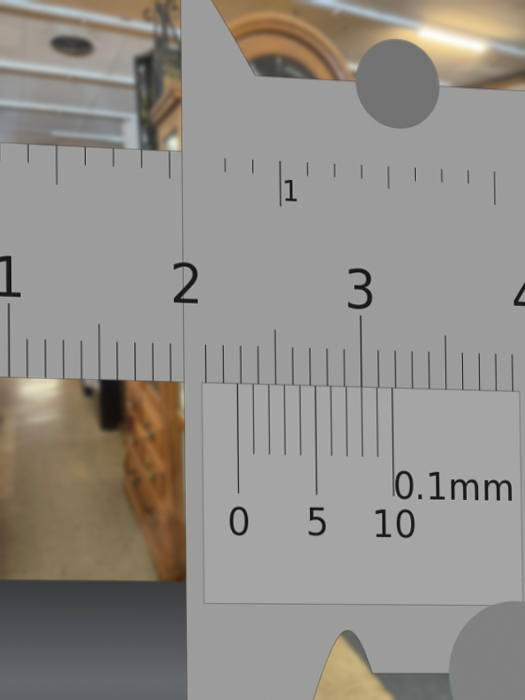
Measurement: 22.8 mm
